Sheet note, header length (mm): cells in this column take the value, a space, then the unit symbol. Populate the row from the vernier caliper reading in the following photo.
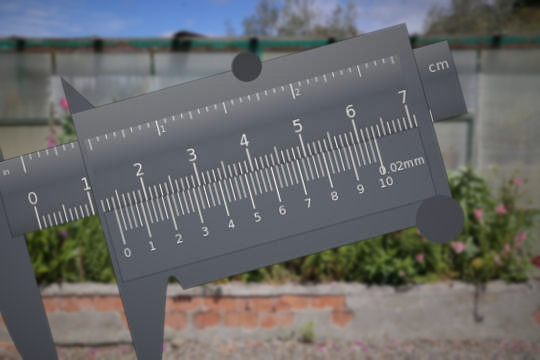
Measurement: 14.0 mm
